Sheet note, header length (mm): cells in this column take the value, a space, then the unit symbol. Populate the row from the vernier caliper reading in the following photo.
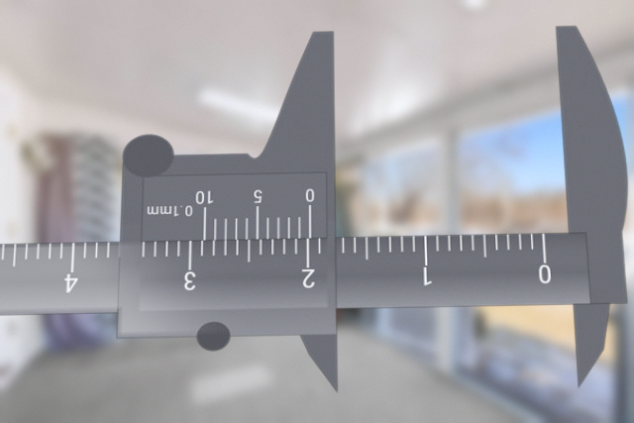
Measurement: 19.8 mm
